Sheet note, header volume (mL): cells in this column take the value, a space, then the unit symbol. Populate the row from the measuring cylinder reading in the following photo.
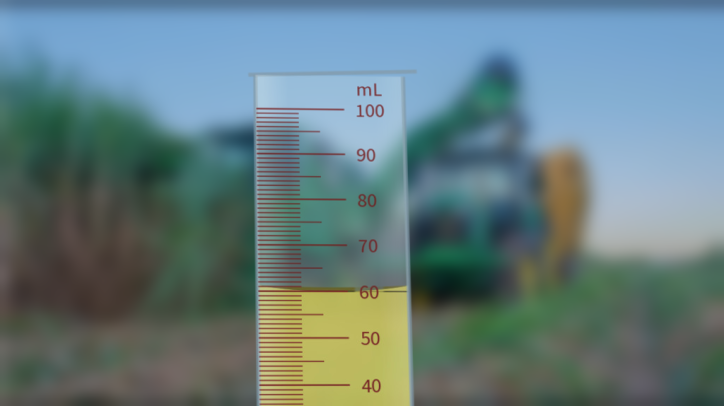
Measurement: 60 mL
